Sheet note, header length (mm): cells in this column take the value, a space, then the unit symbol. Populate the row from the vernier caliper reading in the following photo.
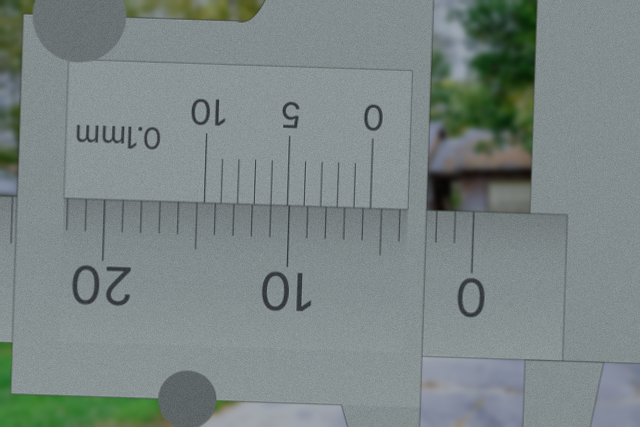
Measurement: 5.6 mm
